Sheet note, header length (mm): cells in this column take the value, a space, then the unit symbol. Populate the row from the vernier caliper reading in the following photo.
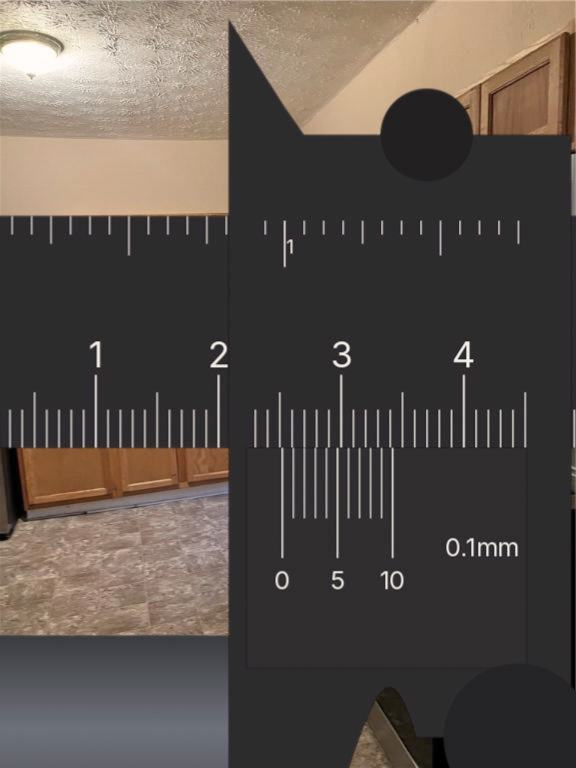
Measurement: 25.2 mm
